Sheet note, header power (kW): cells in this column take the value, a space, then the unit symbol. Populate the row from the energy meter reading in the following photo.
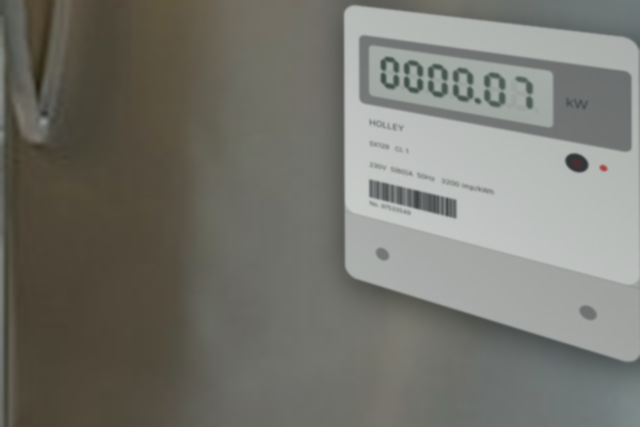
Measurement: 0.07 kW
